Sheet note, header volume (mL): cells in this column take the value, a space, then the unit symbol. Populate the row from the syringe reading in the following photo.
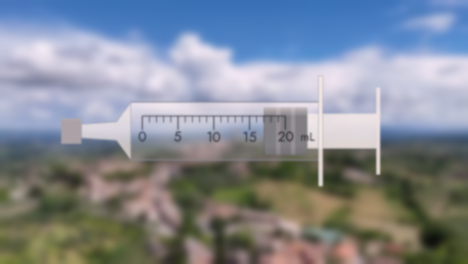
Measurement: 17 mL
